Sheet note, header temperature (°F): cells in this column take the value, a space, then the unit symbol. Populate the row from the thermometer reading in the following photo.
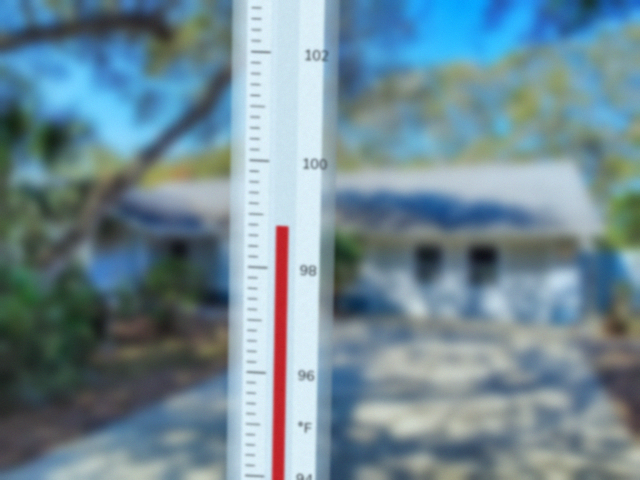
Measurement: 98.8 °F
